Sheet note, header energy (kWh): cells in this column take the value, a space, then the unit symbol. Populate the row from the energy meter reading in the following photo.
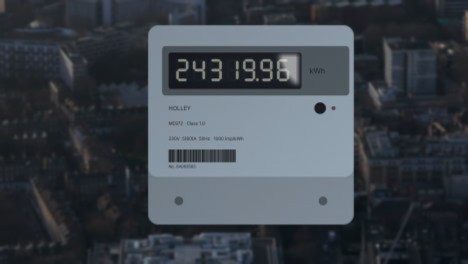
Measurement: 24319.96 kWh
